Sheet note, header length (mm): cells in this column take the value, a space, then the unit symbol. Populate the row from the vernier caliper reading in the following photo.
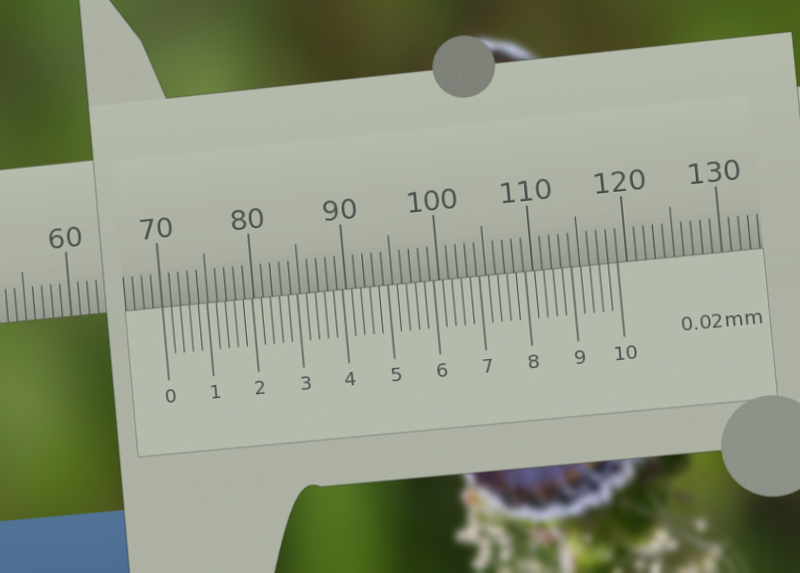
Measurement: 70.0 mm
